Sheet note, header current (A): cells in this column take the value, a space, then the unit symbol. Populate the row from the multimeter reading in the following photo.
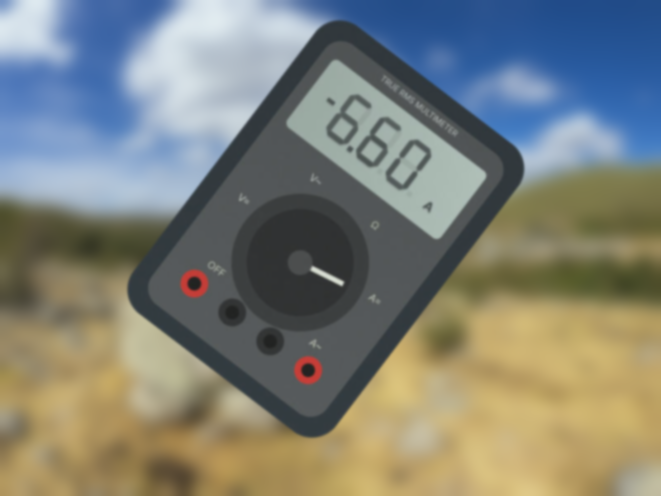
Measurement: -6.60 A
